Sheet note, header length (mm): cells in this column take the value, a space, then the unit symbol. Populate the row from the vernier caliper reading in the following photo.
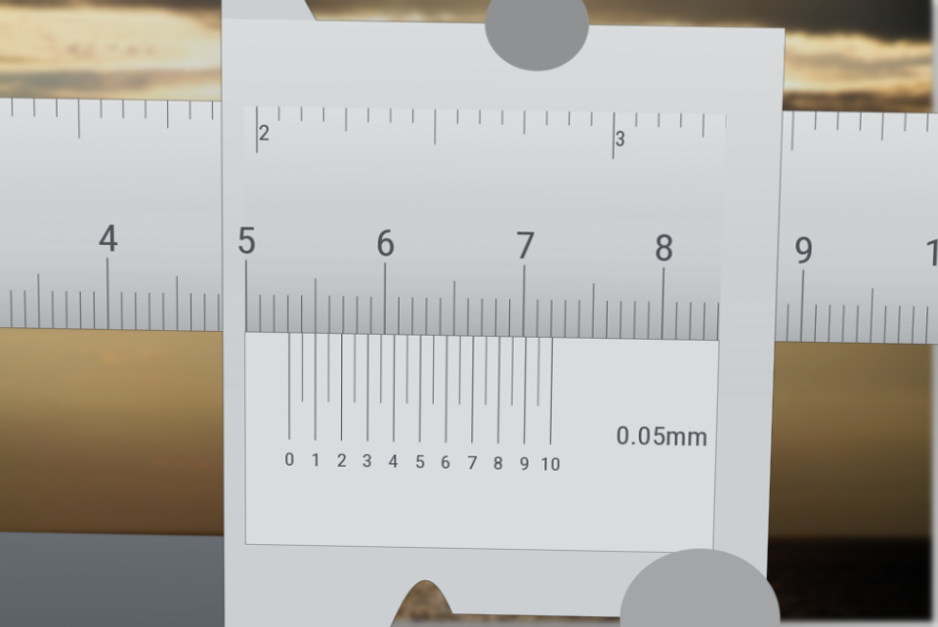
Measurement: 53.1 mm
